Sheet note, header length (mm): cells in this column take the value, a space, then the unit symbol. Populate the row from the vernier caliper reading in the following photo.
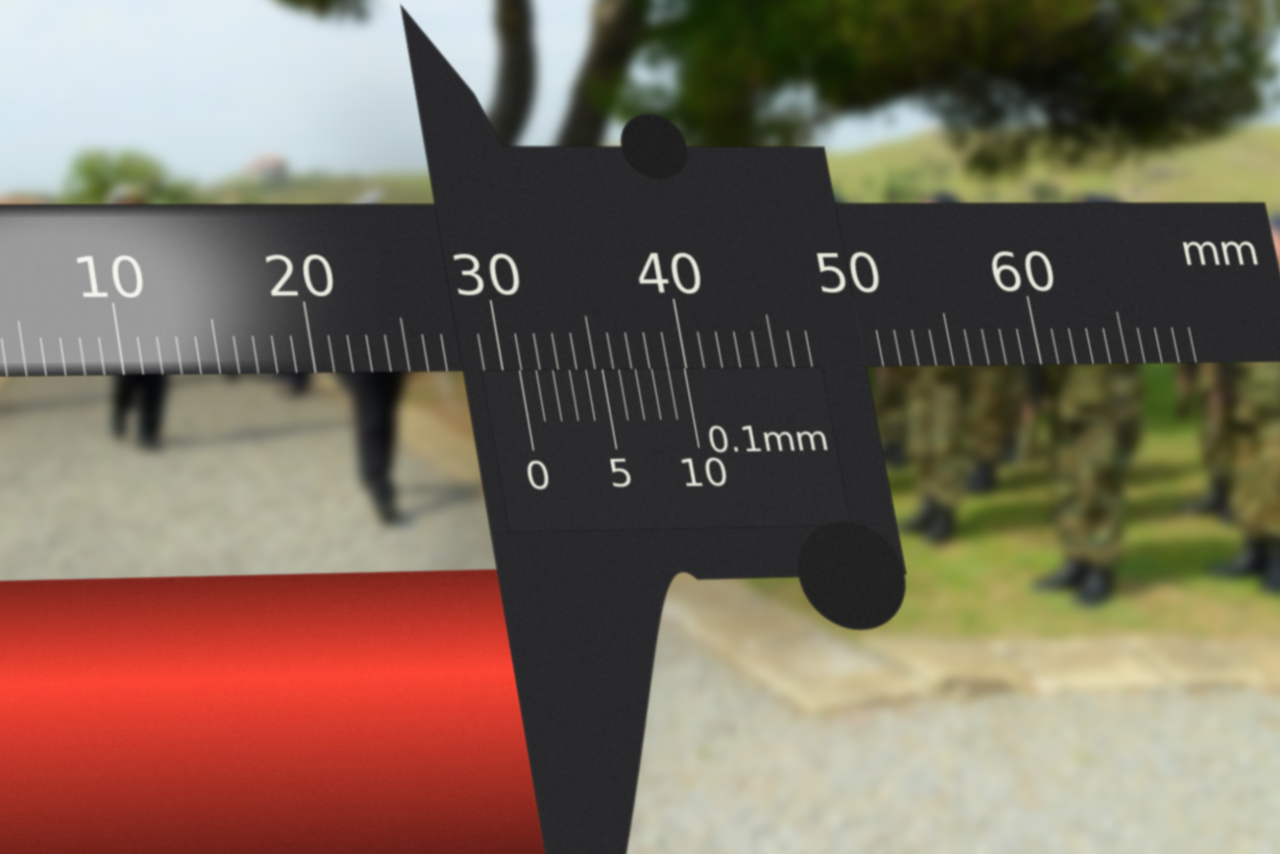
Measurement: 30.9 mm
